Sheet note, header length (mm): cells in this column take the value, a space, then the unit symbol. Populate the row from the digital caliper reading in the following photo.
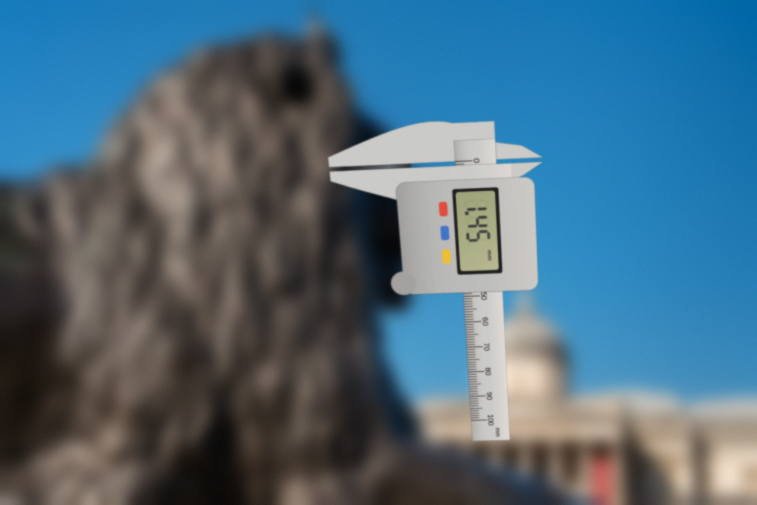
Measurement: 1.45 mm
